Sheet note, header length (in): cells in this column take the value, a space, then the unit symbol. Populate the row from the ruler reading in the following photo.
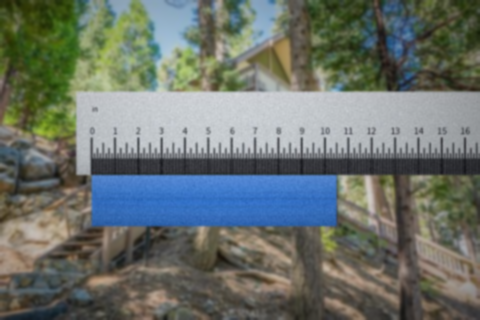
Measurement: 10.5 in
